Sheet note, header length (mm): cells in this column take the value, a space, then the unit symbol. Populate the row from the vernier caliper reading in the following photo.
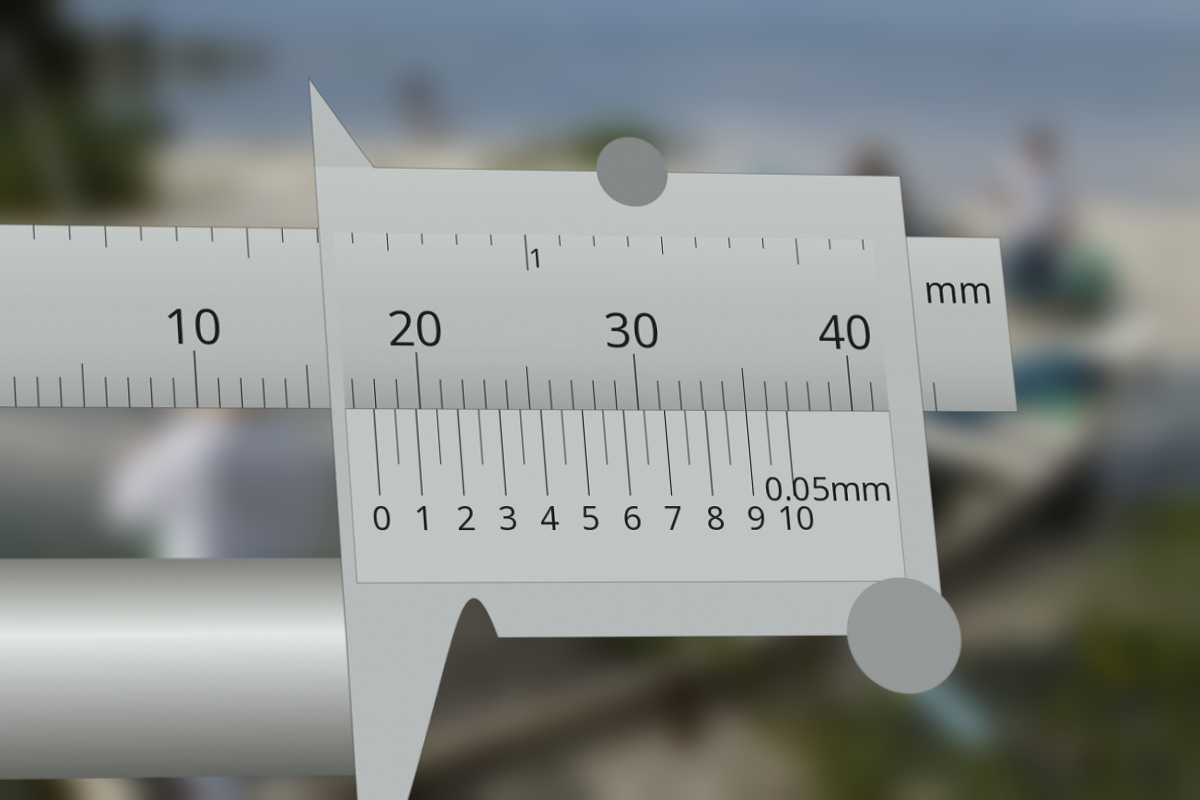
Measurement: 17.9 mm
